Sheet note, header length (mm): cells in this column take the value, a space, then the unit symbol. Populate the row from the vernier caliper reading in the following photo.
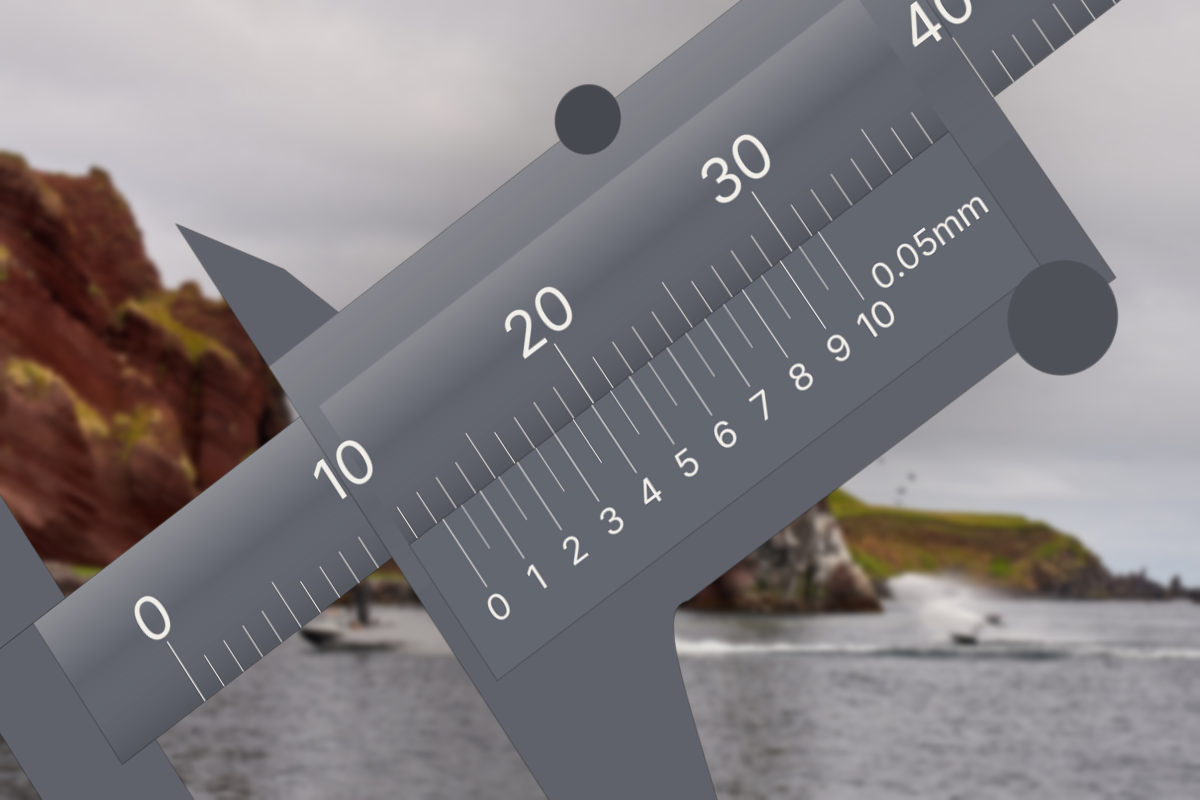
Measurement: 12.30 mm
